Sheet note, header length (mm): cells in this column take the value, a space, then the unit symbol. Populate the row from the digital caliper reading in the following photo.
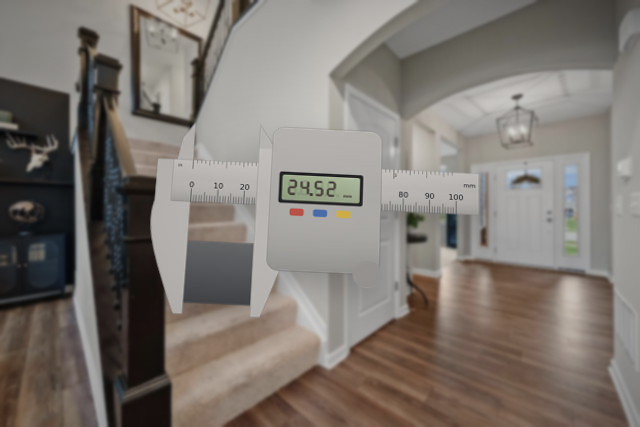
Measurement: 24.52 mm
